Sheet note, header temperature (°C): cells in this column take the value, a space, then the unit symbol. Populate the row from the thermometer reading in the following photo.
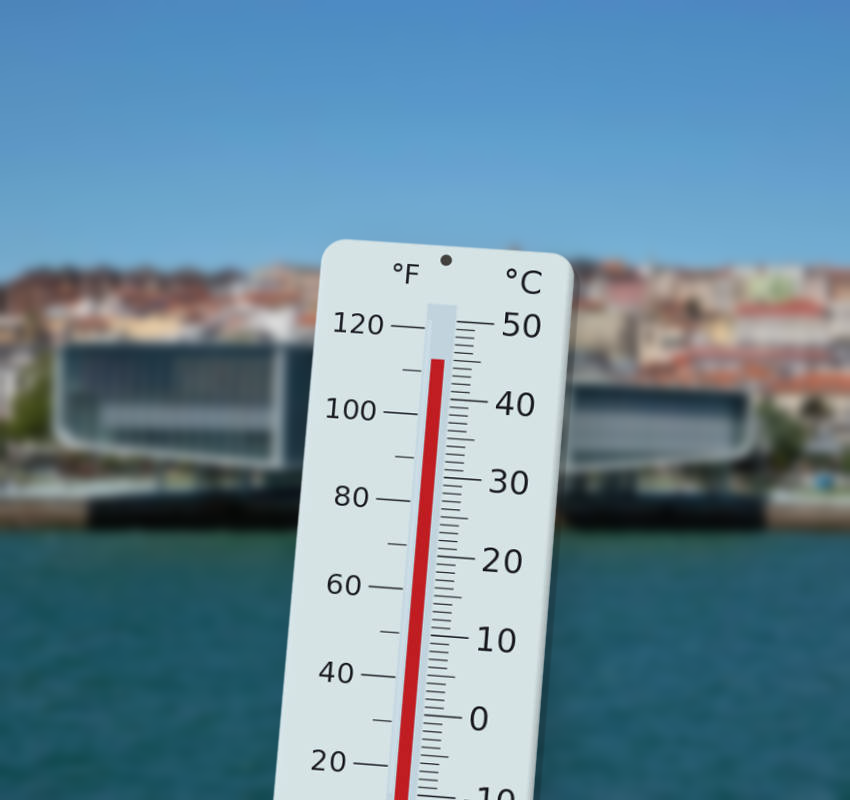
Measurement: 45 °C
